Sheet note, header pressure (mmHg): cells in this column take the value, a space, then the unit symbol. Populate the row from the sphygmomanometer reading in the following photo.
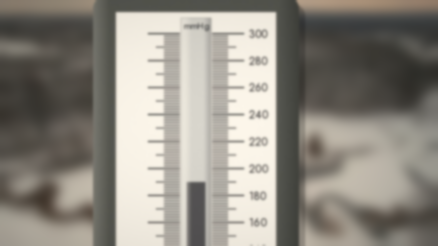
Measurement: 190 mmHg
